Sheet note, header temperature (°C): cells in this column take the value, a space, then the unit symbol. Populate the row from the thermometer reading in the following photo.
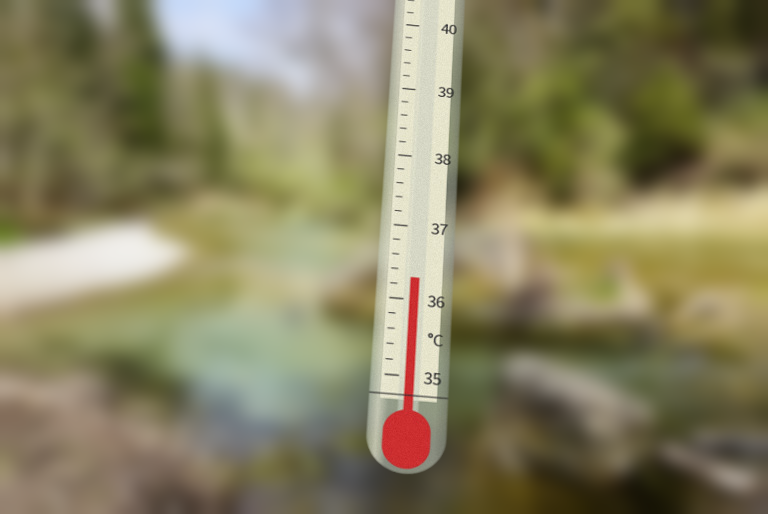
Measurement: 36.3 °C
